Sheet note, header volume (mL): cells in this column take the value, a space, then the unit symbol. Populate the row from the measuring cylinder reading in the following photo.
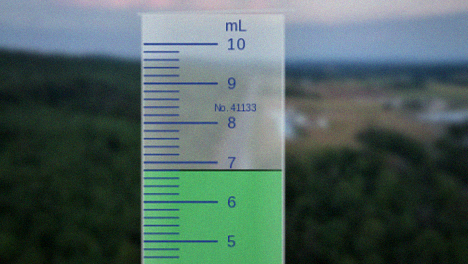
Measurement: 6.8 mL
